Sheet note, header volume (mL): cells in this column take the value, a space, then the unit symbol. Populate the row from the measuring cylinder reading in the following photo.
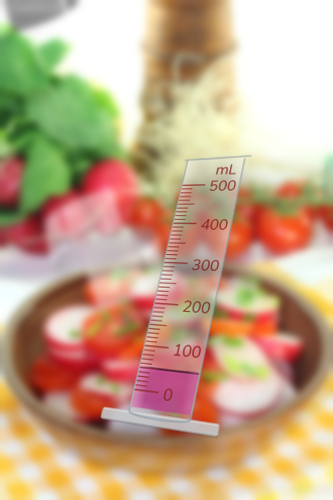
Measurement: 50 mL
